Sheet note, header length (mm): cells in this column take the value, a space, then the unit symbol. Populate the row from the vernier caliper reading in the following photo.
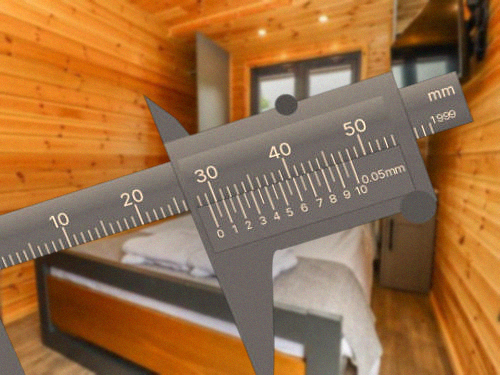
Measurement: 29.0 mm
